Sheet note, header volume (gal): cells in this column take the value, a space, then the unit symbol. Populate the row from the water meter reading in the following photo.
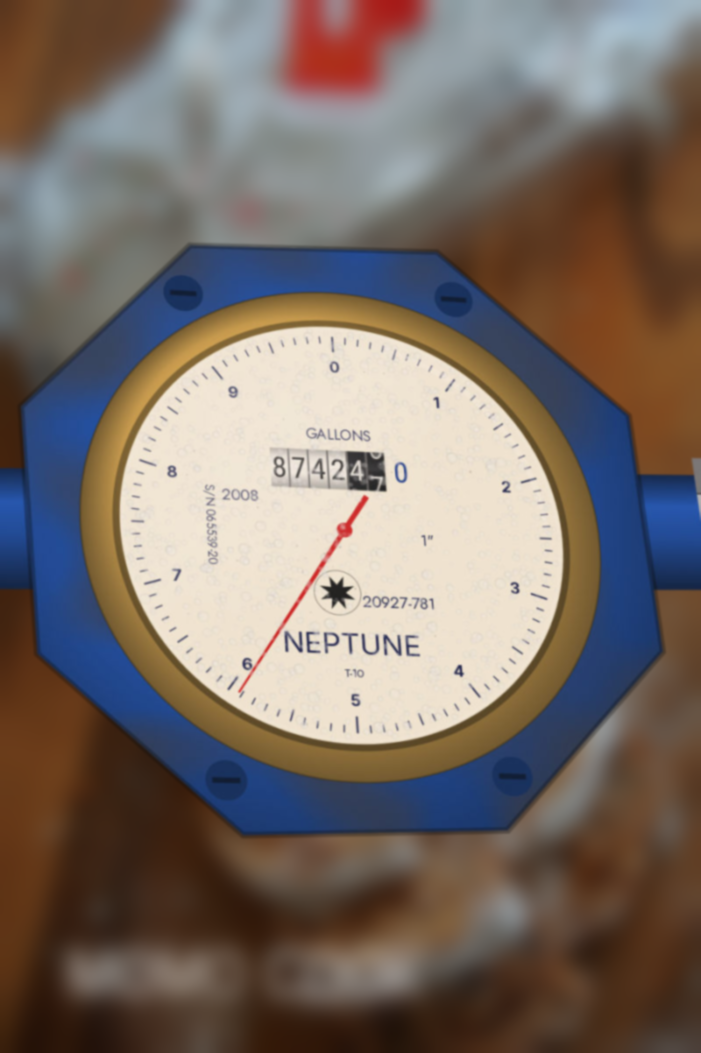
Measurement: 8742465.9 gal
